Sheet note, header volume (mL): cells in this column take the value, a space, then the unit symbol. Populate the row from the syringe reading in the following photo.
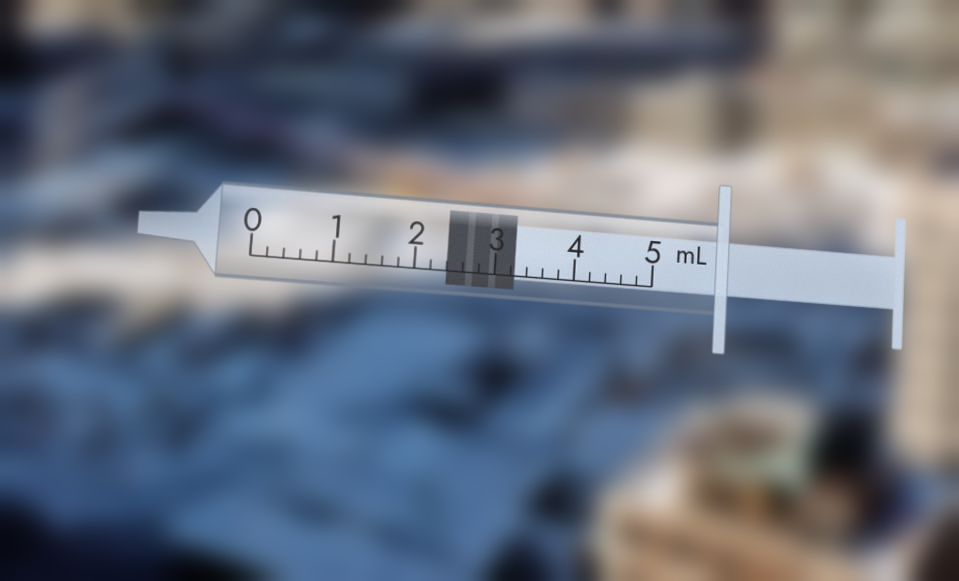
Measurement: 2.4 mL
